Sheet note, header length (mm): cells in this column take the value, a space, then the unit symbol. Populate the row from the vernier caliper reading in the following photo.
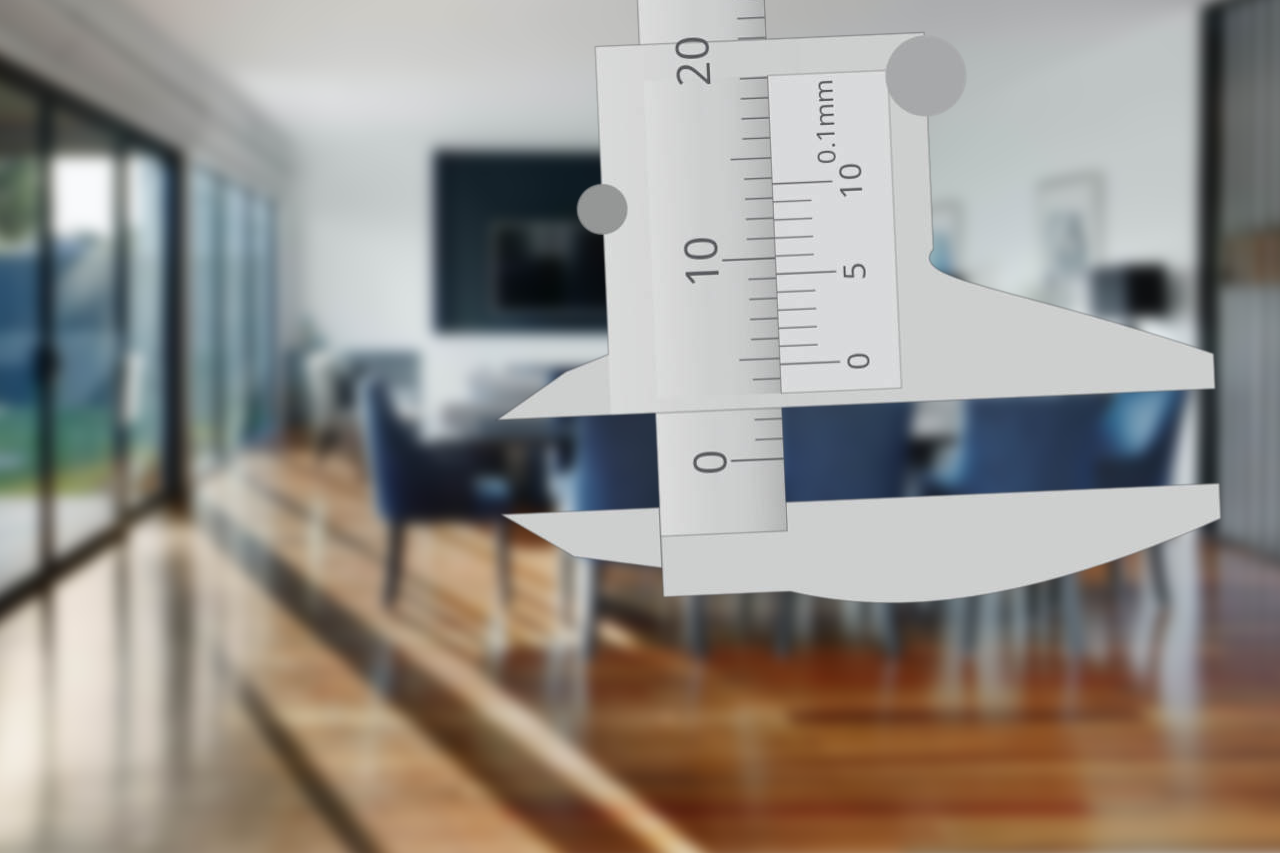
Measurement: 4.7 mm
